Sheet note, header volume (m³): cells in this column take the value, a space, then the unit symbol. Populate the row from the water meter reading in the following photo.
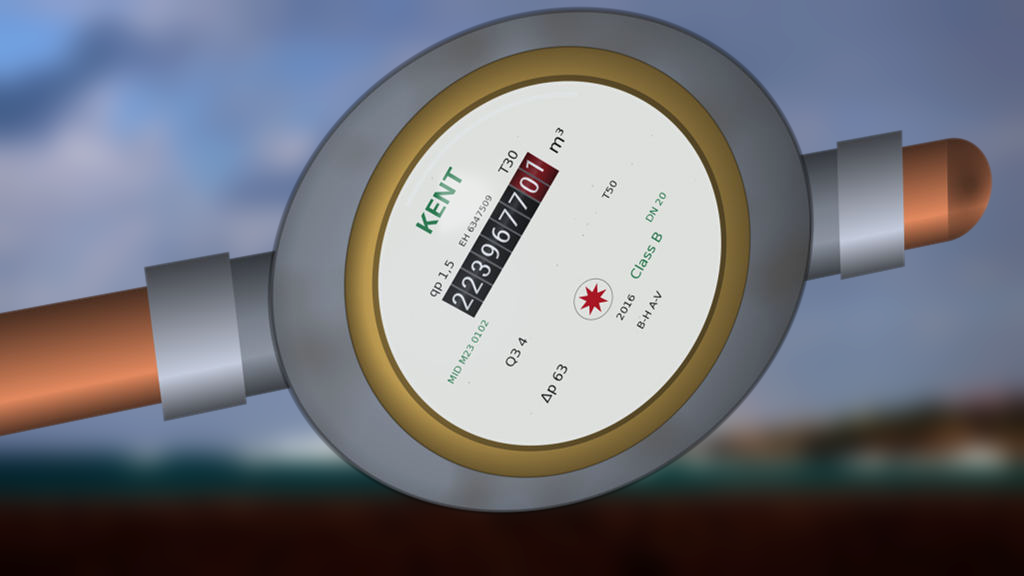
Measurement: 2239677.01 m³
